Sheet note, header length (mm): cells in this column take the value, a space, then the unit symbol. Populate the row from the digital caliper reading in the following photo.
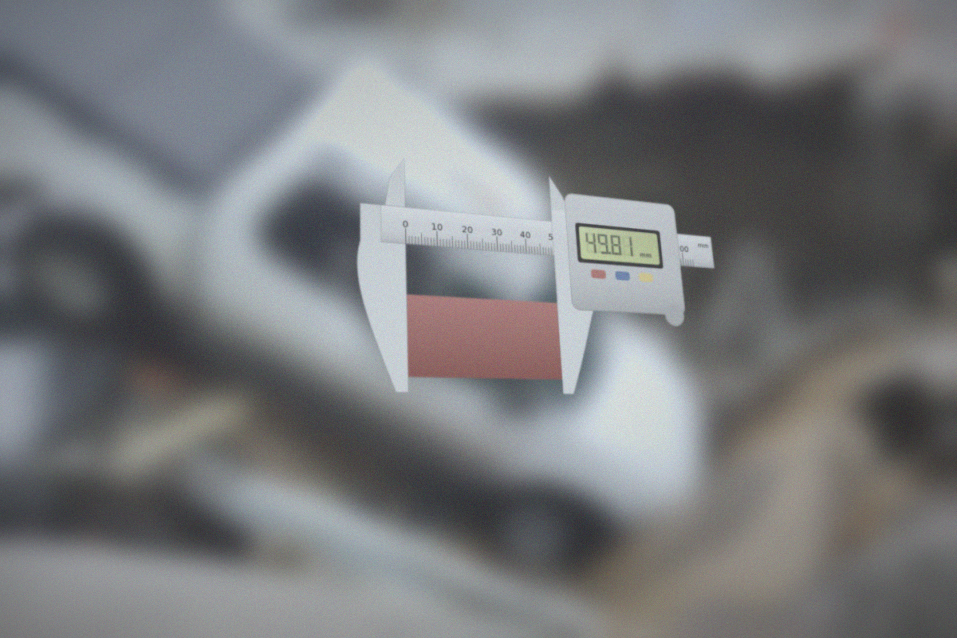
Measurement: 49.81 mm
